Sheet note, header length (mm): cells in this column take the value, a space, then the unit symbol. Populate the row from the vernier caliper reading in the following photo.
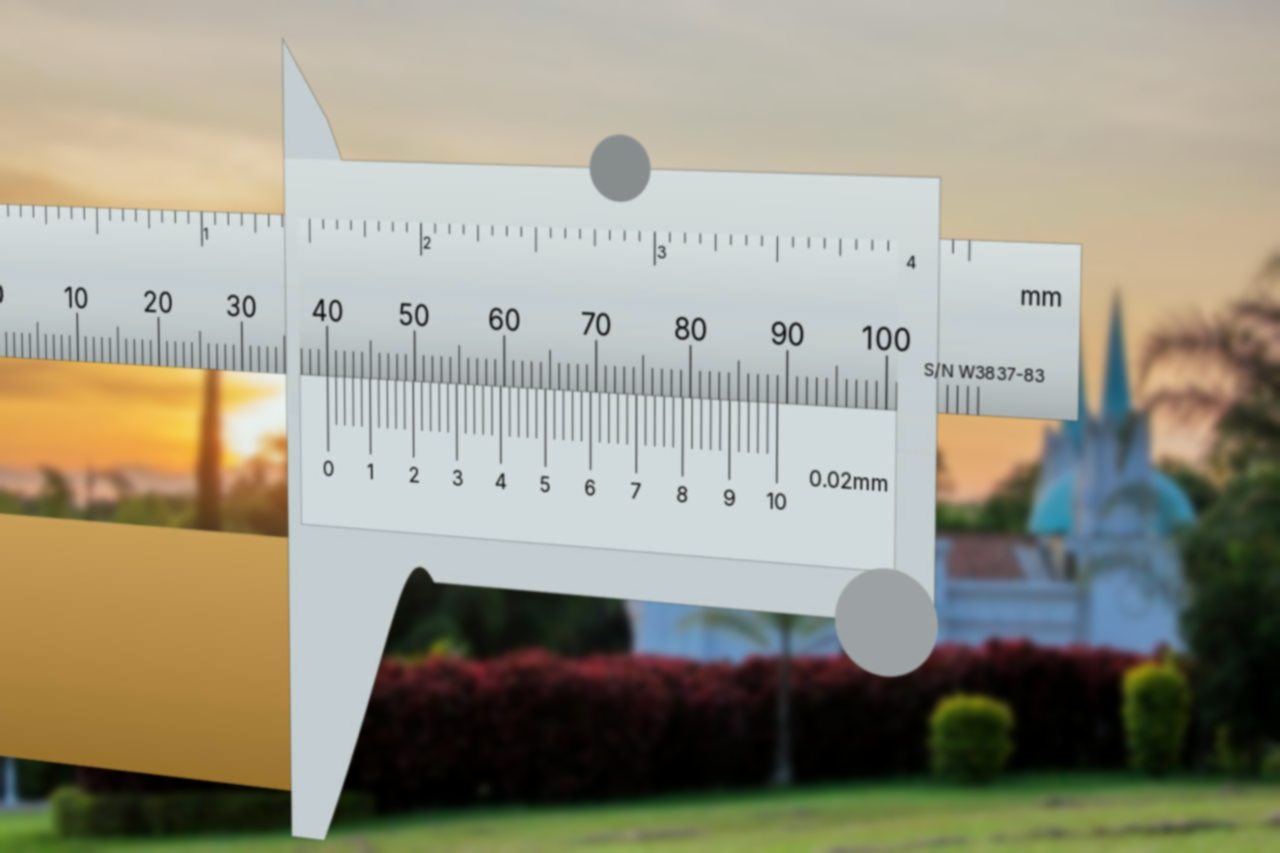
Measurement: 40.0 mm
